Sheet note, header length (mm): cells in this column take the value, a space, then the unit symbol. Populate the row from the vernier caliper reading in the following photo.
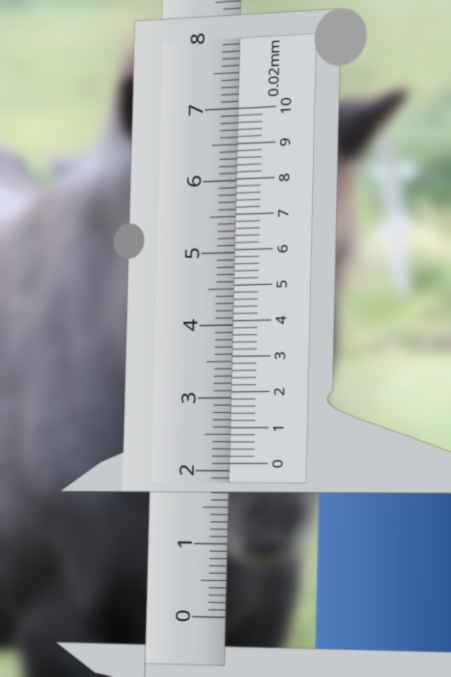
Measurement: 21.0 mm
